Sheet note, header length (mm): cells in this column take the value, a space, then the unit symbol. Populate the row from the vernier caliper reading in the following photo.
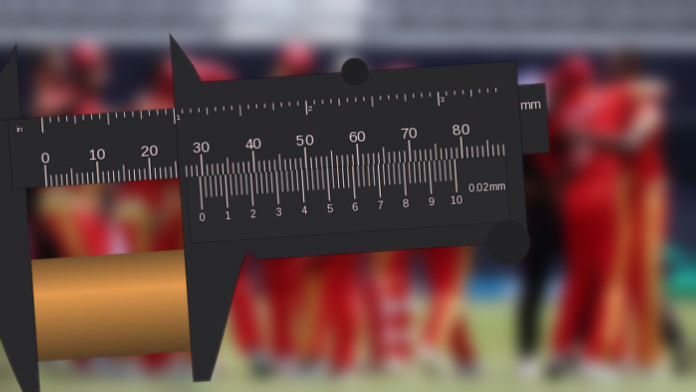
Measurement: 29.5 mm
